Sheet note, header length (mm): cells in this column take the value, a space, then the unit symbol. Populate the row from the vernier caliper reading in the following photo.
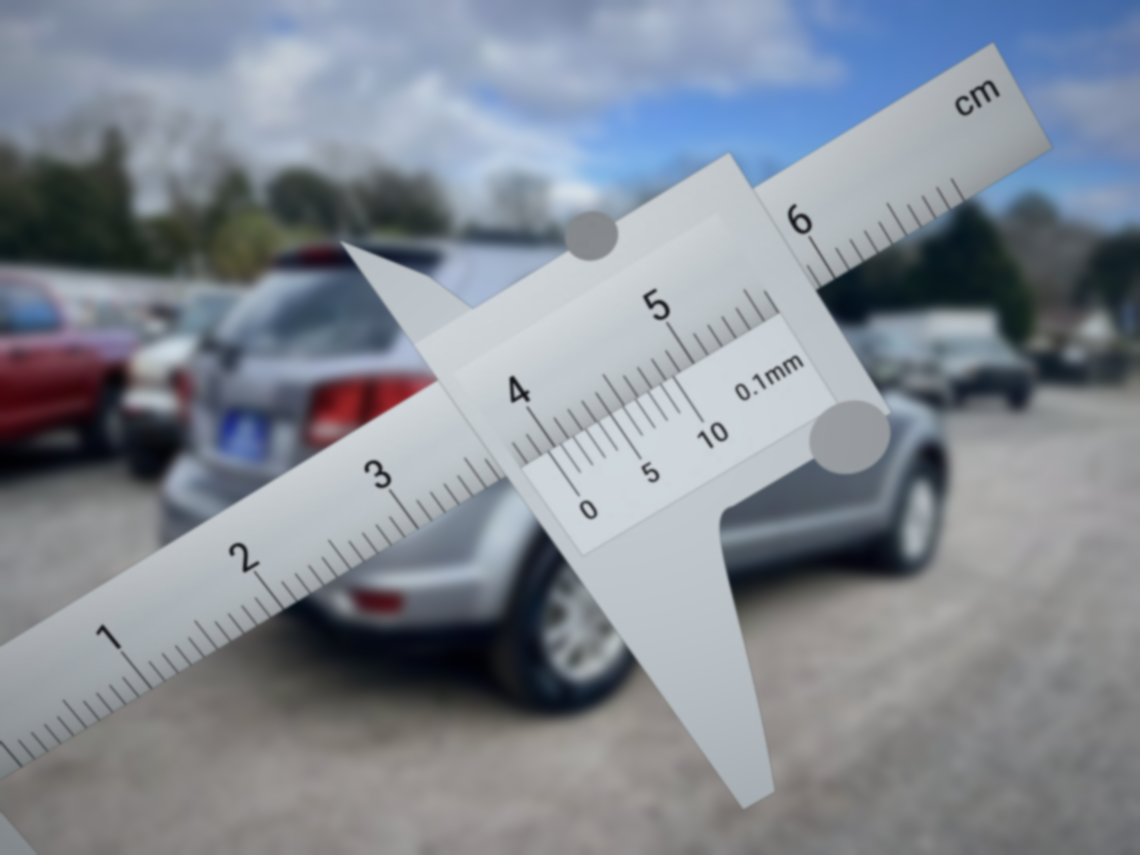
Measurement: 39.5 mm
